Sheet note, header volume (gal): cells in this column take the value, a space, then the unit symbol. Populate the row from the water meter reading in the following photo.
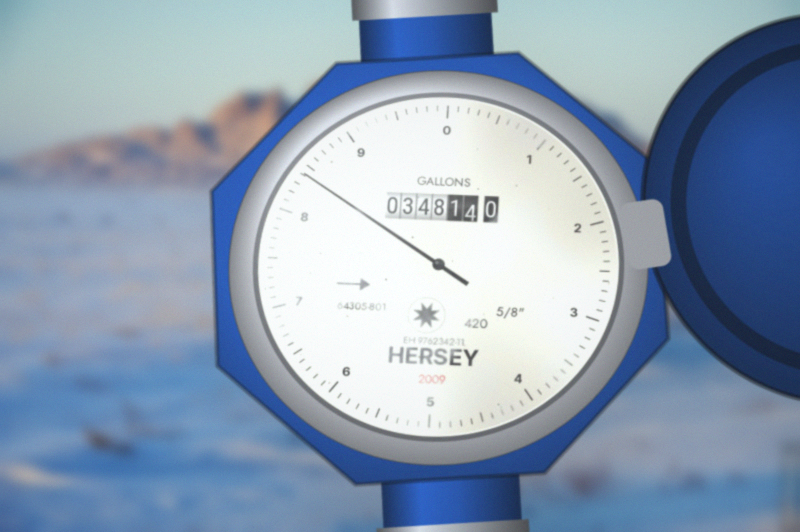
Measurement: 348138.4 gal
